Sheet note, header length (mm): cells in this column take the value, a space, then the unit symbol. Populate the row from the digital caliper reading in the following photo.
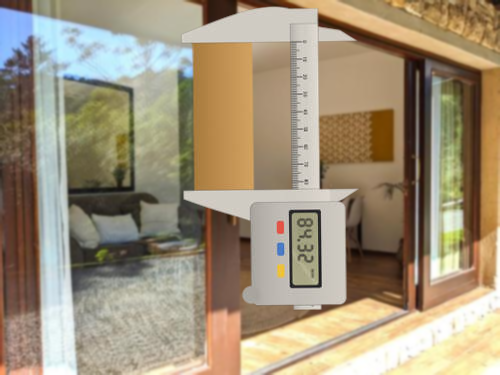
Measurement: 84.32 mm
